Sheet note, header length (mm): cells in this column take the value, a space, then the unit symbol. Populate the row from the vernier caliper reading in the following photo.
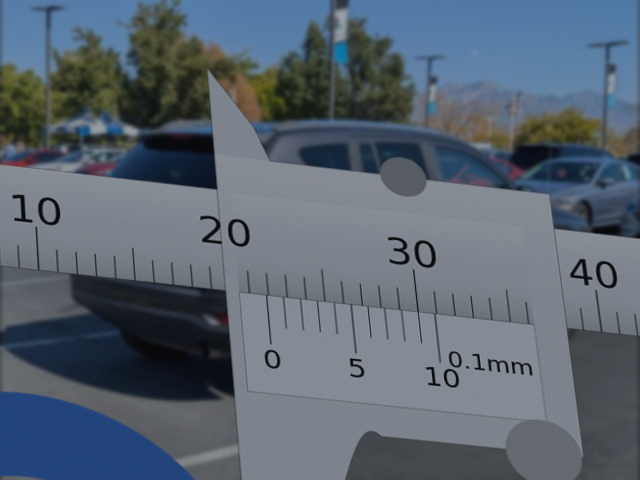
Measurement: 21.9 mm
